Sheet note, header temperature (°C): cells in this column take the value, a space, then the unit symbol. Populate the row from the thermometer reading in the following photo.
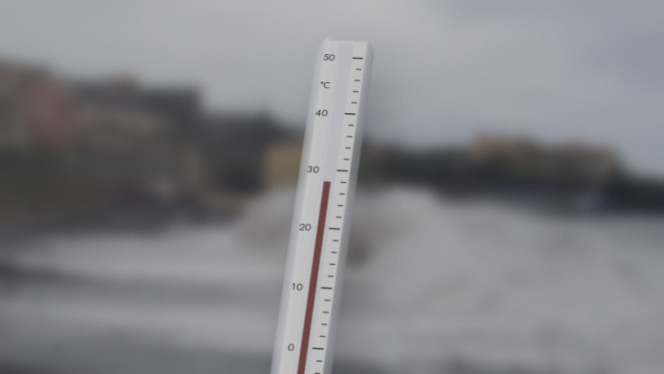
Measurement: 28 °C
